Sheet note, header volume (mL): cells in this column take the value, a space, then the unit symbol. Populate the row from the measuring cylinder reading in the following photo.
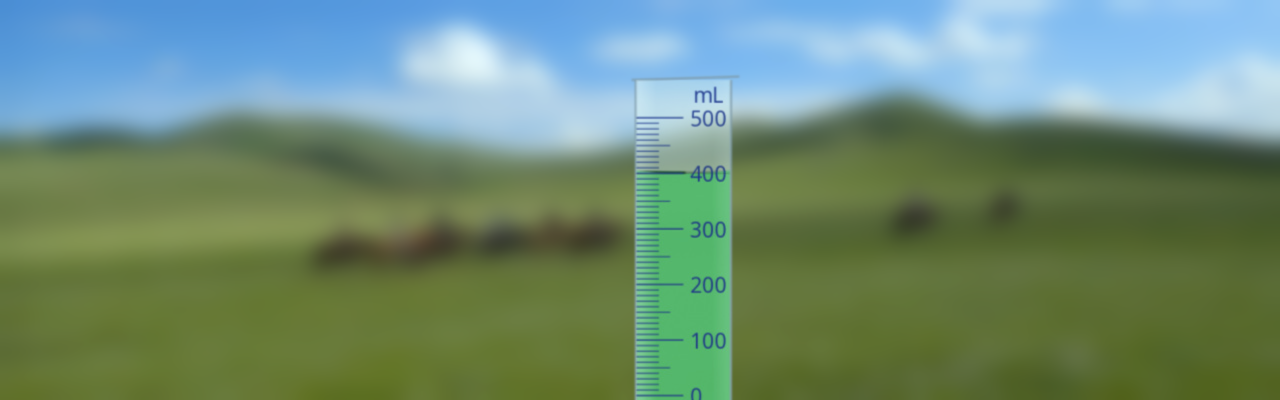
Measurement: 400 mL
